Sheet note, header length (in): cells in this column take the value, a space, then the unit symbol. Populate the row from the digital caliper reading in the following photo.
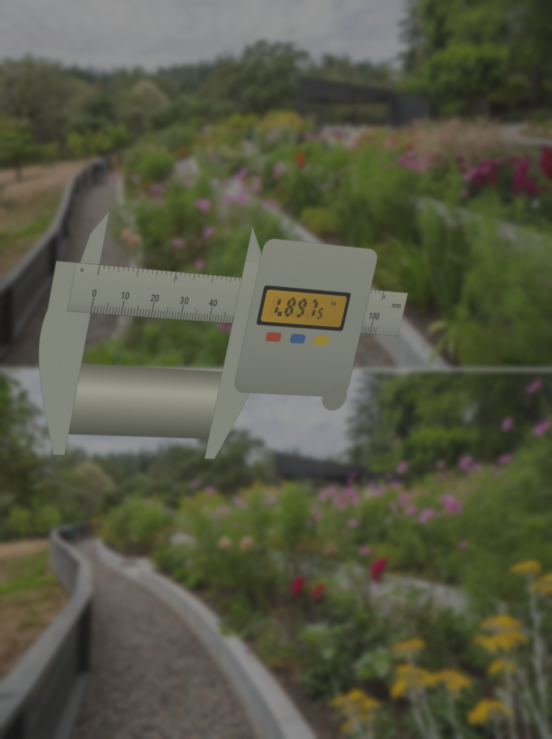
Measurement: 1.8975 in
